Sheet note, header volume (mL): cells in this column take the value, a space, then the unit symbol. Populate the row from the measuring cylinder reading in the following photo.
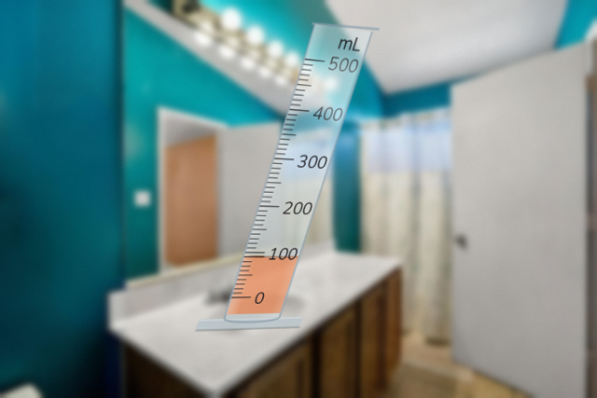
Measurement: 90 mL
